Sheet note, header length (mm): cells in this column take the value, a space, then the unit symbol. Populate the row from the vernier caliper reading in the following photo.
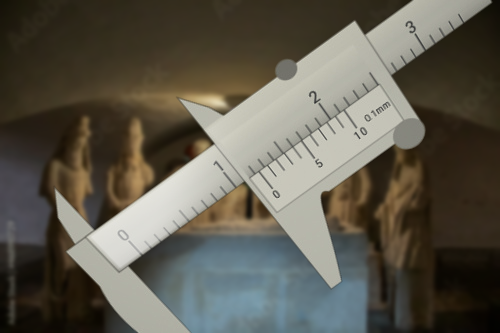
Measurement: 12.4 mm
